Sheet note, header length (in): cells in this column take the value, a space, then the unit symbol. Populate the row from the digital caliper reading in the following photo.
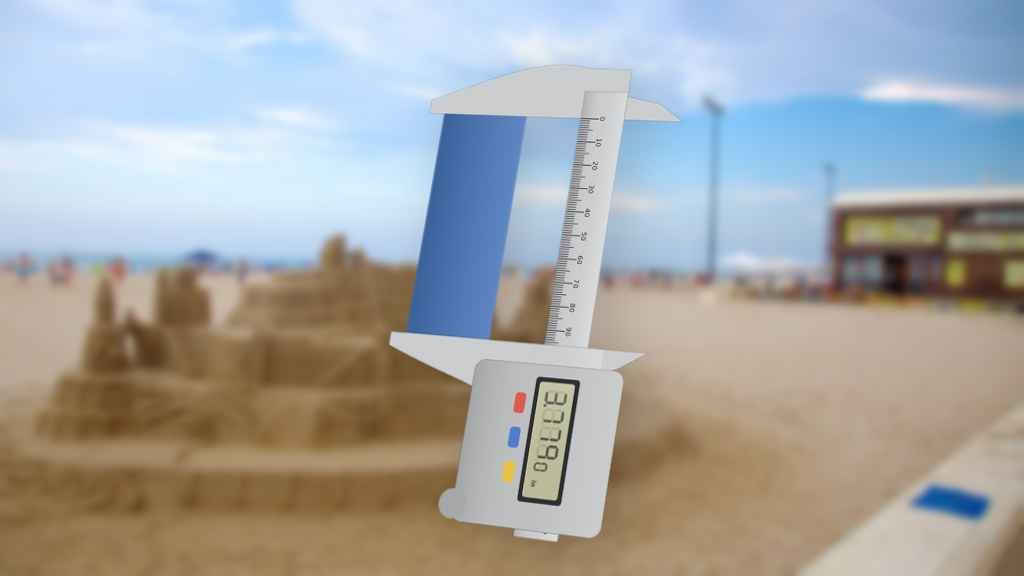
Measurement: 3.7790 in
